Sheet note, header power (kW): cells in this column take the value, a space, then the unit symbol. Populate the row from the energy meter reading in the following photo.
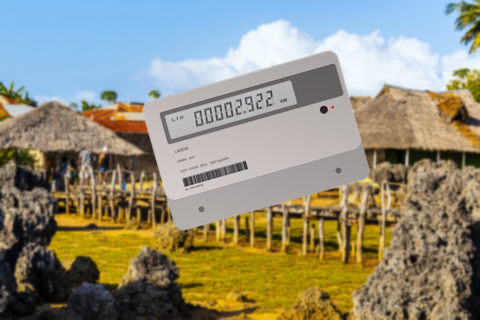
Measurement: 2.922 kW
